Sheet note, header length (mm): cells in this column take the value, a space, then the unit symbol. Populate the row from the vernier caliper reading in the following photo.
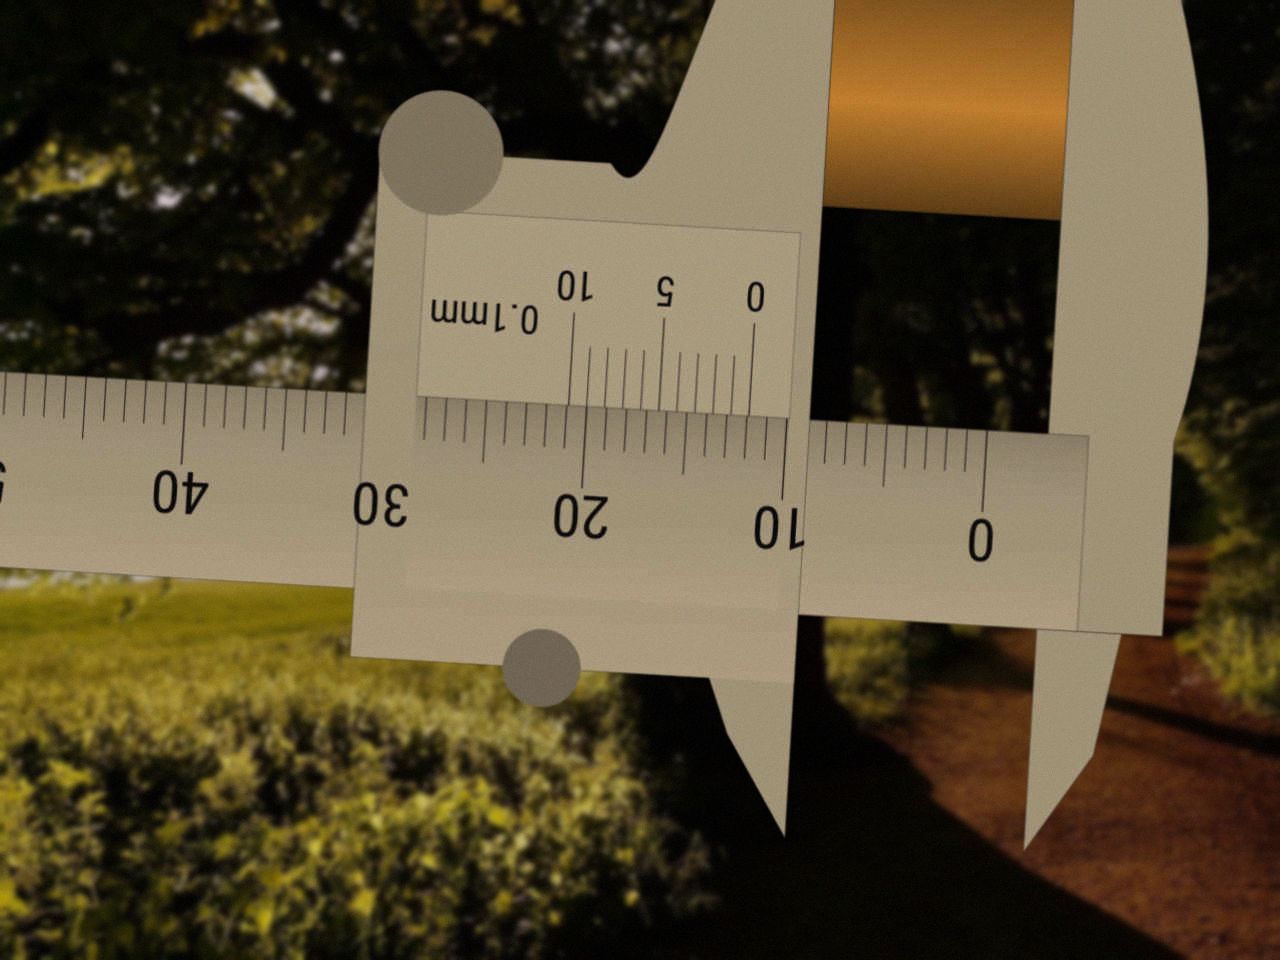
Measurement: 11.9 mm
